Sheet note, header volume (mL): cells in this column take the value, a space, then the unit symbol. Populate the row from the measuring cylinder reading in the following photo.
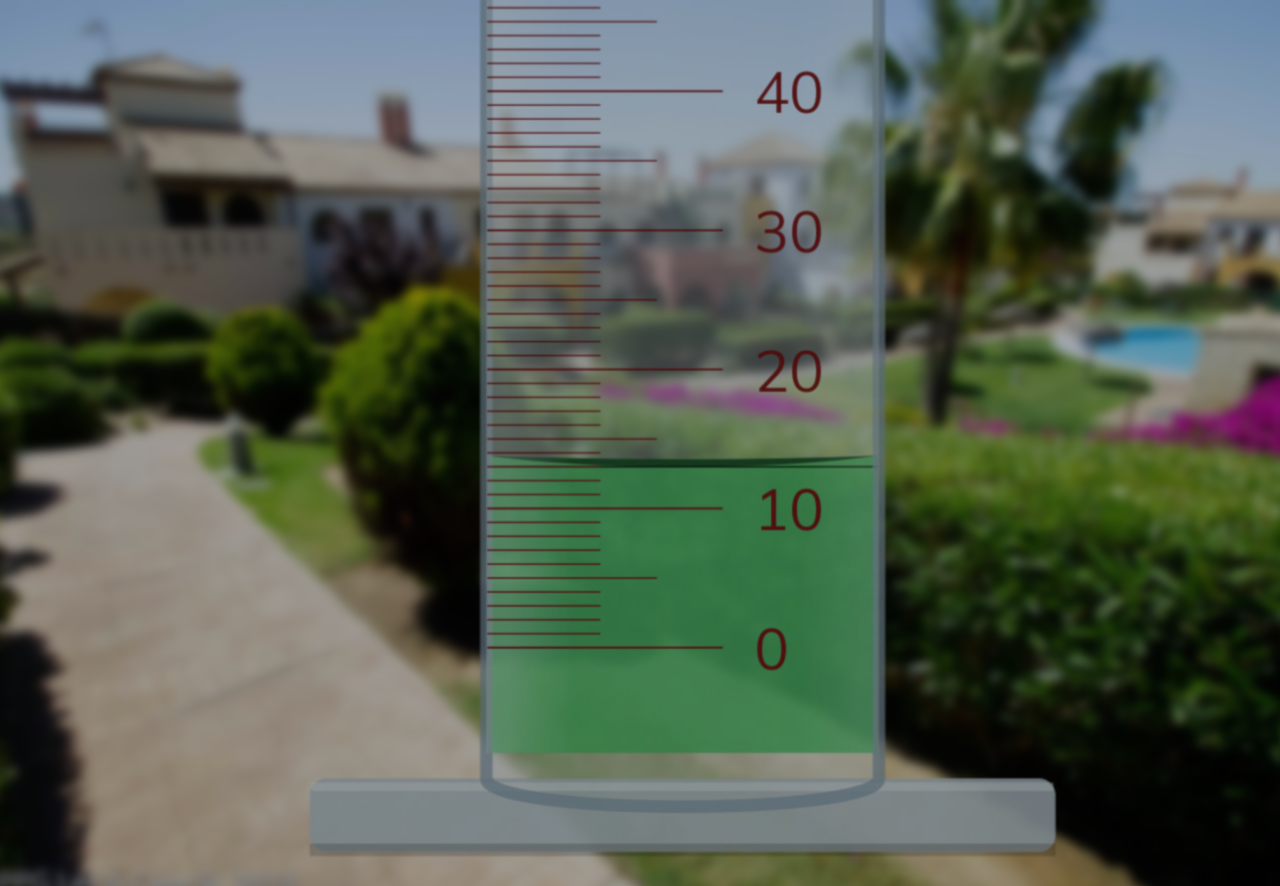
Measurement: 13 mL
